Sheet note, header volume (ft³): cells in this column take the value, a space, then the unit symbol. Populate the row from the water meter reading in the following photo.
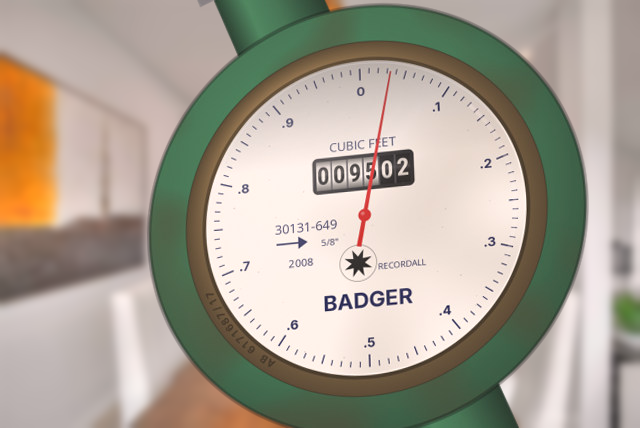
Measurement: 9502.03 ft³
